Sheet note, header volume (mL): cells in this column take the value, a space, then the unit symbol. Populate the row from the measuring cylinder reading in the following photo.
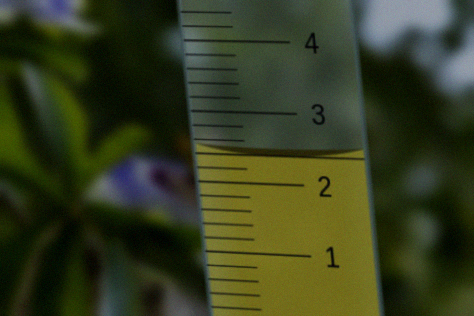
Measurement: 2.4 mL
